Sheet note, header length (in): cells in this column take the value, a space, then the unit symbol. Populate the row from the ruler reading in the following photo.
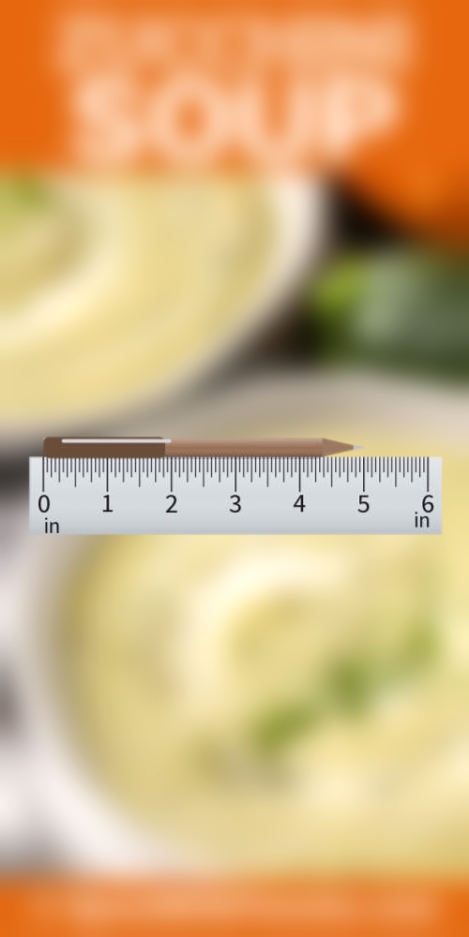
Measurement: 5 in
